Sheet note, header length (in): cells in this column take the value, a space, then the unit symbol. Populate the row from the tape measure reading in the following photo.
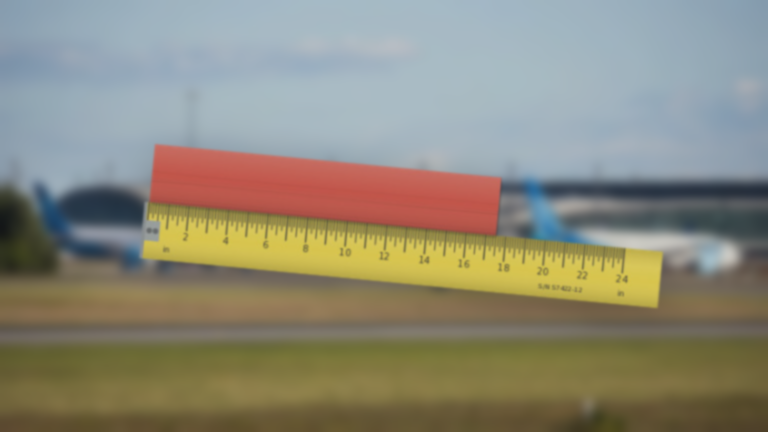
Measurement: 17.5 in
